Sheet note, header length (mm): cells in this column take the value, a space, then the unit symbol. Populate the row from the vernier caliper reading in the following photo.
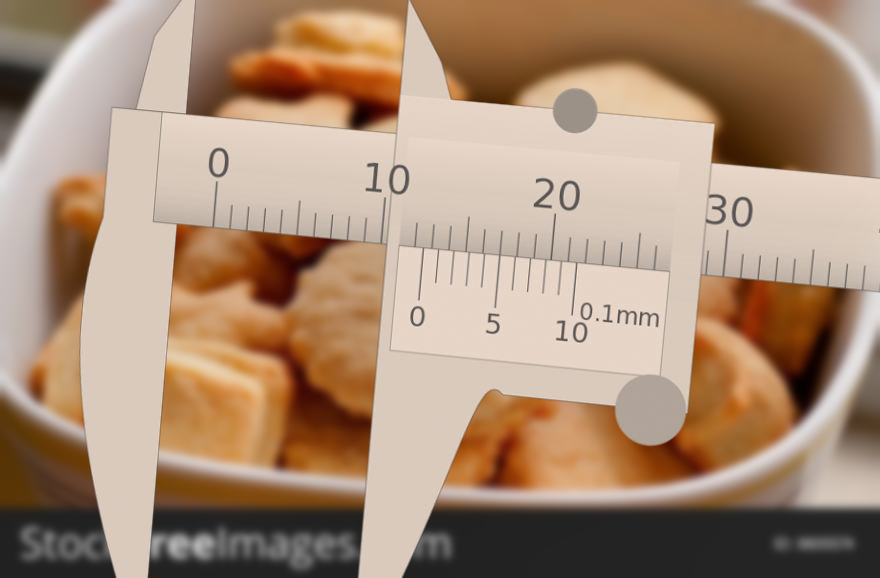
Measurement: 12.5 mm
